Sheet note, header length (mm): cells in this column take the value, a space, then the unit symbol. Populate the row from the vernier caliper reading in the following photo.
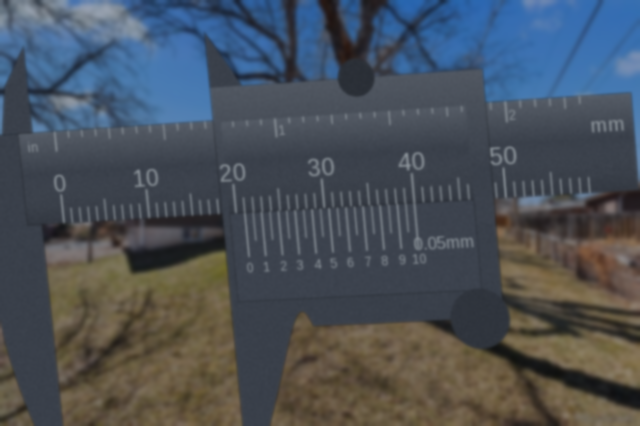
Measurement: 21.0 mm
